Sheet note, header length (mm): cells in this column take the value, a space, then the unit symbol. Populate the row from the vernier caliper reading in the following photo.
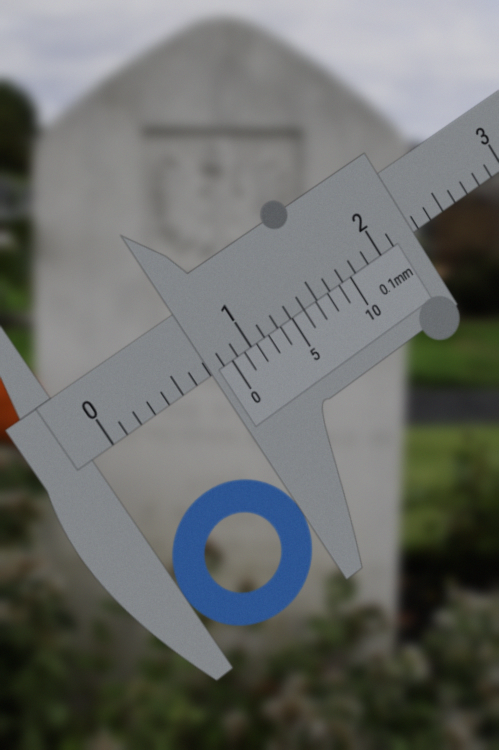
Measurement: 8.6 mm
